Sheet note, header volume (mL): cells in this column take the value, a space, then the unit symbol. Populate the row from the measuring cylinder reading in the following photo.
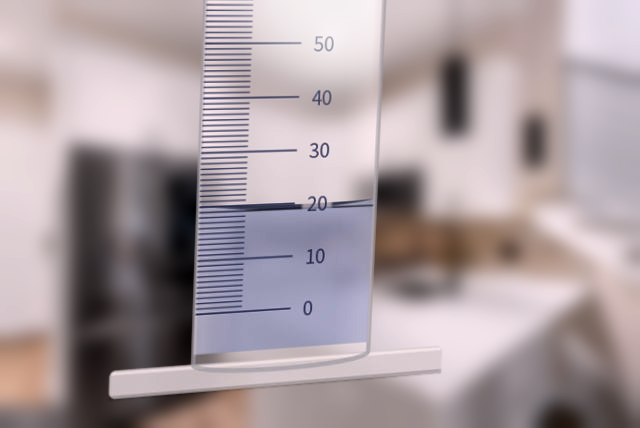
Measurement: 19 mL
